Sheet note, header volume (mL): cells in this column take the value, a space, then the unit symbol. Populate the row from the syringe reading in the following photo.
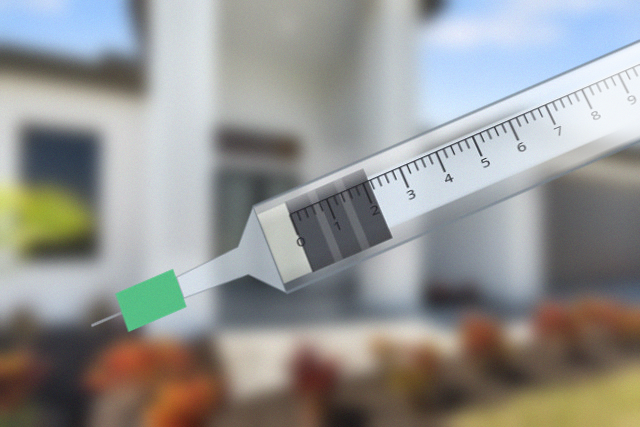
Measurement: 0 mL
